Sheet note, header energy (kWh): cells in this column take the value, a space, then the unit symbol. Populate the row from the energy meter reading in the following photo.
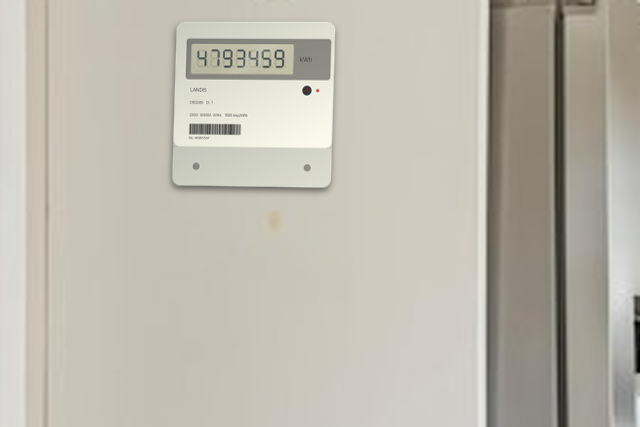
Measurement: 4793459 kWh
